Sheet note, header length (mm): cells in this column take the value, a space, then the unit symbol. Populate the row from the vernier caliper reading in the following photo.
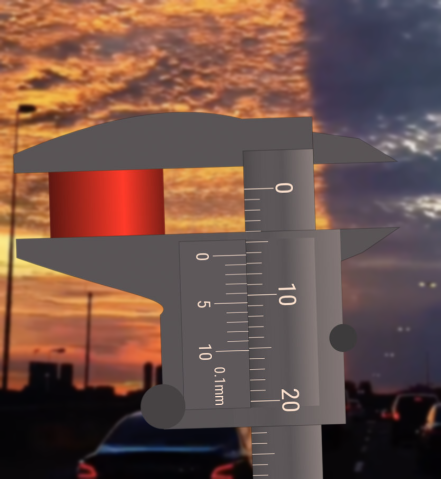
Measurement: 6.2 mm
